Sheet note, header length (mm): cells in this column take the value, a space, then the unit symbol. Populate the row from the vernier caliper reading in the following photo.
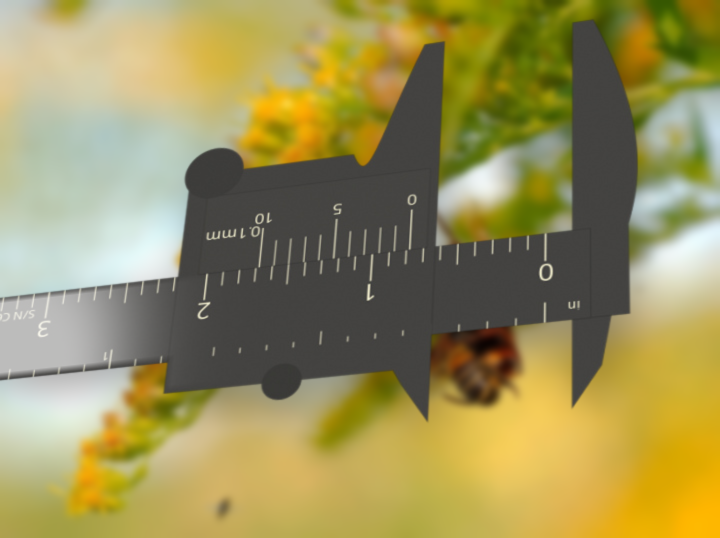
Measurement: 7.8 mm
